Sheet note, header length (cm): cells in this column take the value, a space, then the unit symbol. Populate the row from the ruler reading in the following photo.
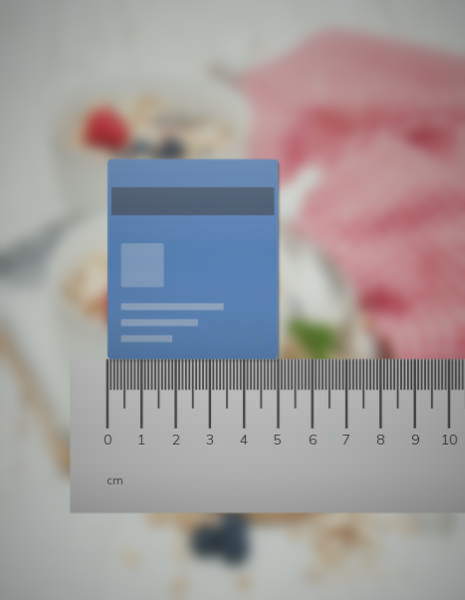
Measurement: 5 cm
